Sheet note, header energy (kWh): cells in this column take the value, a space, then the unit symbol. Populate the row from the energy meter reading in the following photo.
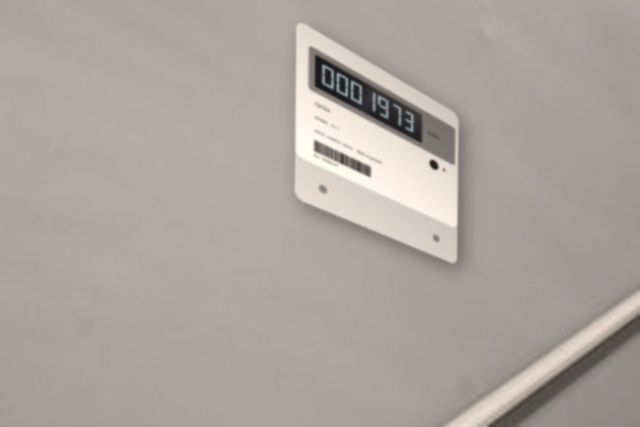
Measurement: 1973 kWh
